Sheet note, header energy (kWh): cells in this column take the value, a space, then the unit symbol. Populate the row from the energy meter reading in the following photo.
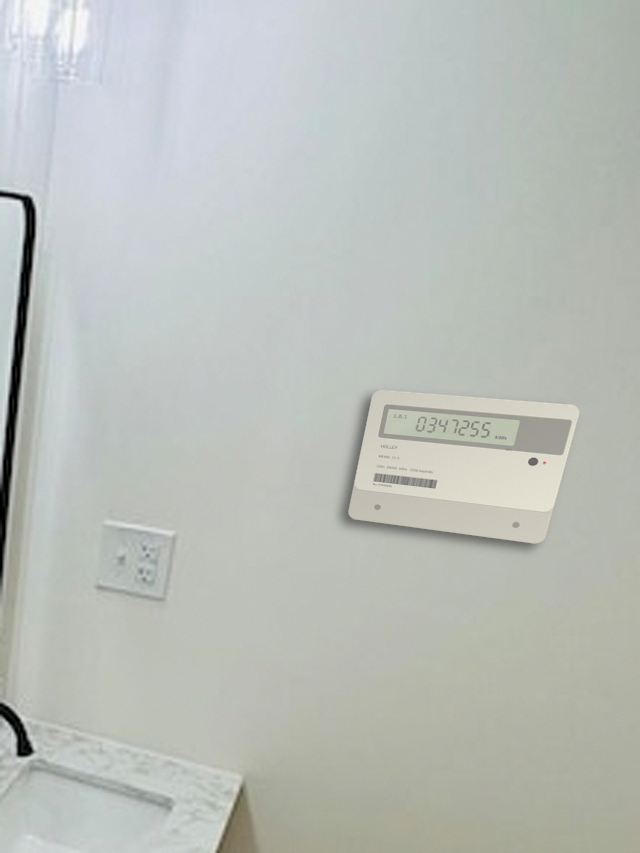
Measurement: 347255 kWh
